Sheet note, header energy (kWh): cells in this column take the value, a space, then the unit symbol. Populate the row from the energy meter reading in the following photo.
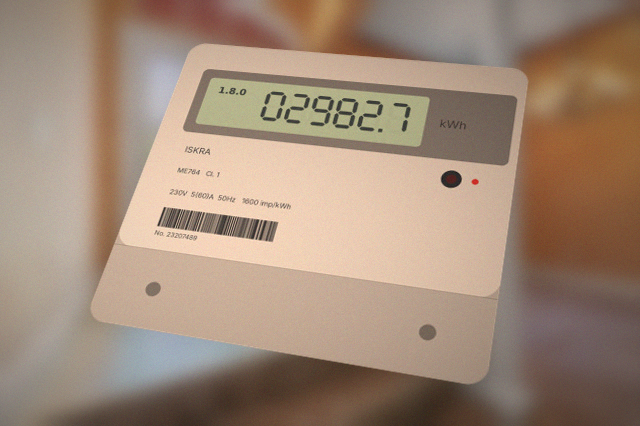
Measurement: 2982.7 kWh
